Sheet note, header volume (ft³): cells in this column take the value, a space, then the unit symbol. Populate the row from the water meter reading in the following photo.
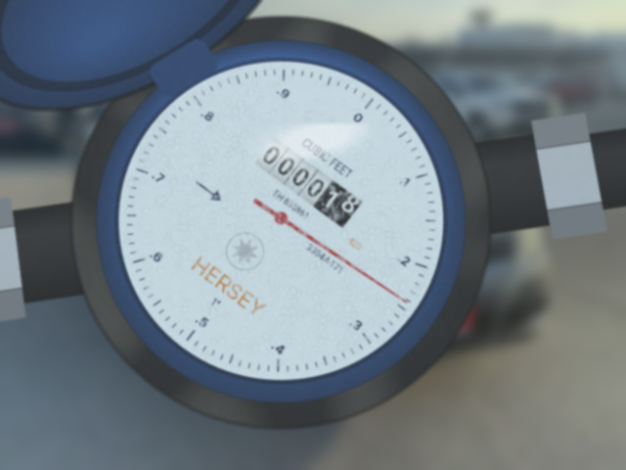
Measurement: 18.24 ft³
